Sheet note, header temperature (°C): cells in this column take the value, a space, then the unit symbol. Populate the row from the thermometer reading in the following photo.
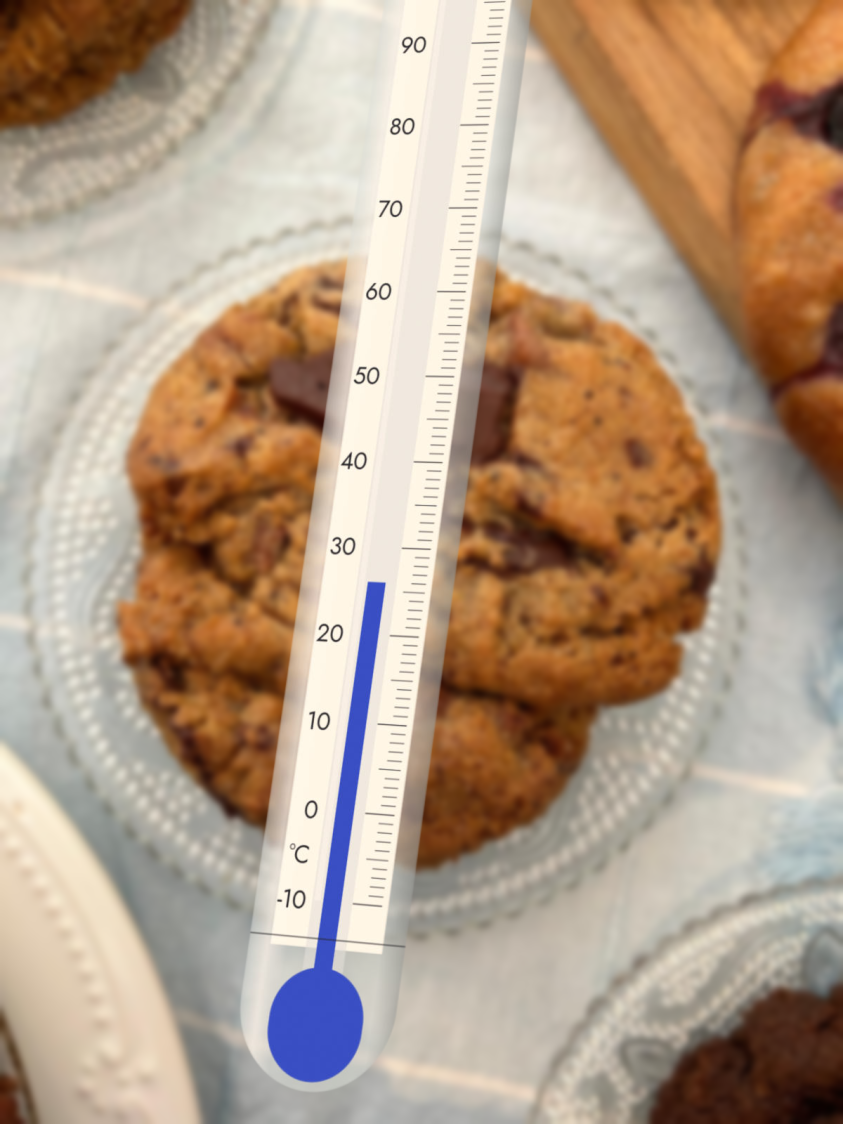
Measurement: 26 °C
